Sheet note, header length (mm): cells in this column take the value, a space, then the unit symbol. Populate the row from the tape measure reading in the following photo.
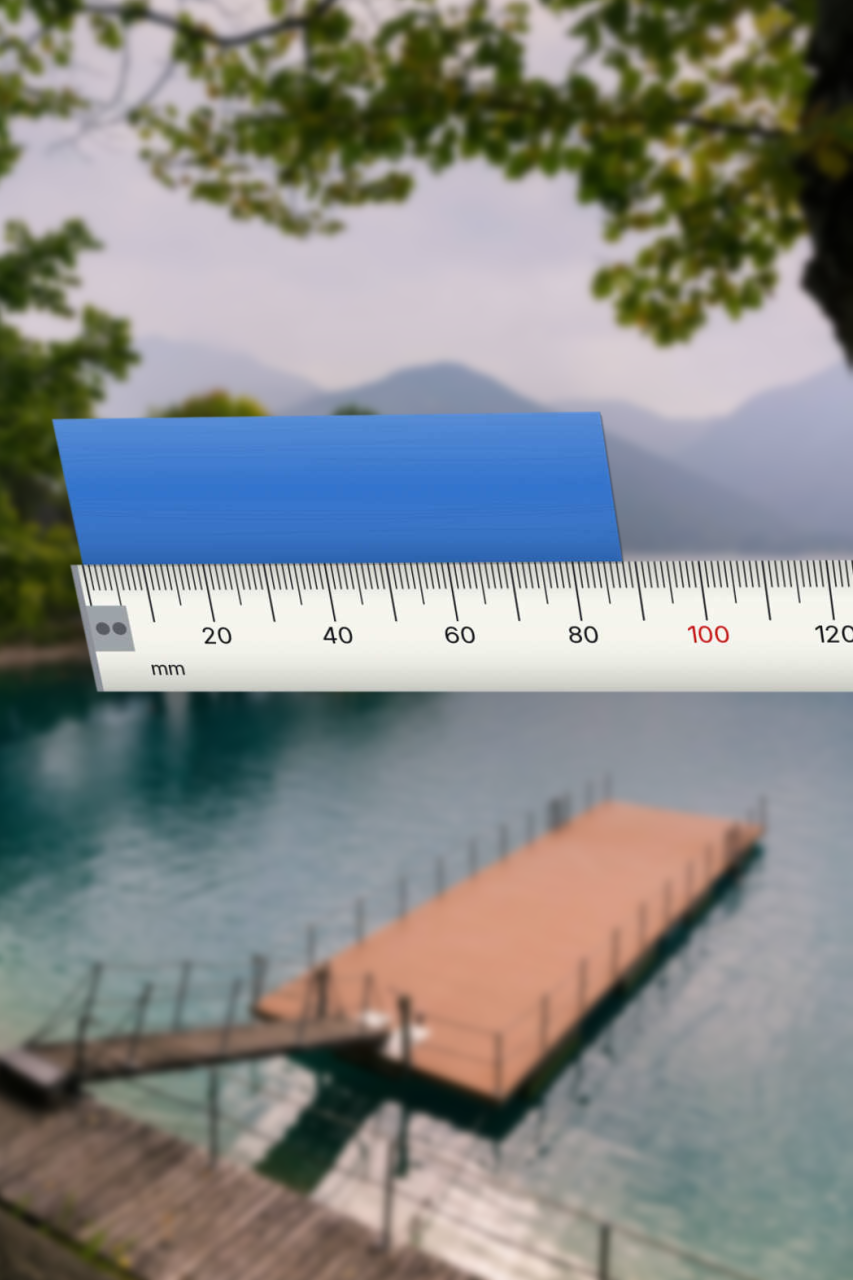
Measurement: 88 mm
